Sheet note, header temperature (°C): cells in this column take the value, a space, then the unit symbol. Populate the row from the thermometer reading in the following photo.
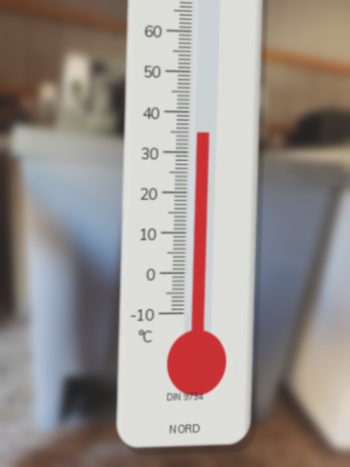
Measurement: 35 °C
